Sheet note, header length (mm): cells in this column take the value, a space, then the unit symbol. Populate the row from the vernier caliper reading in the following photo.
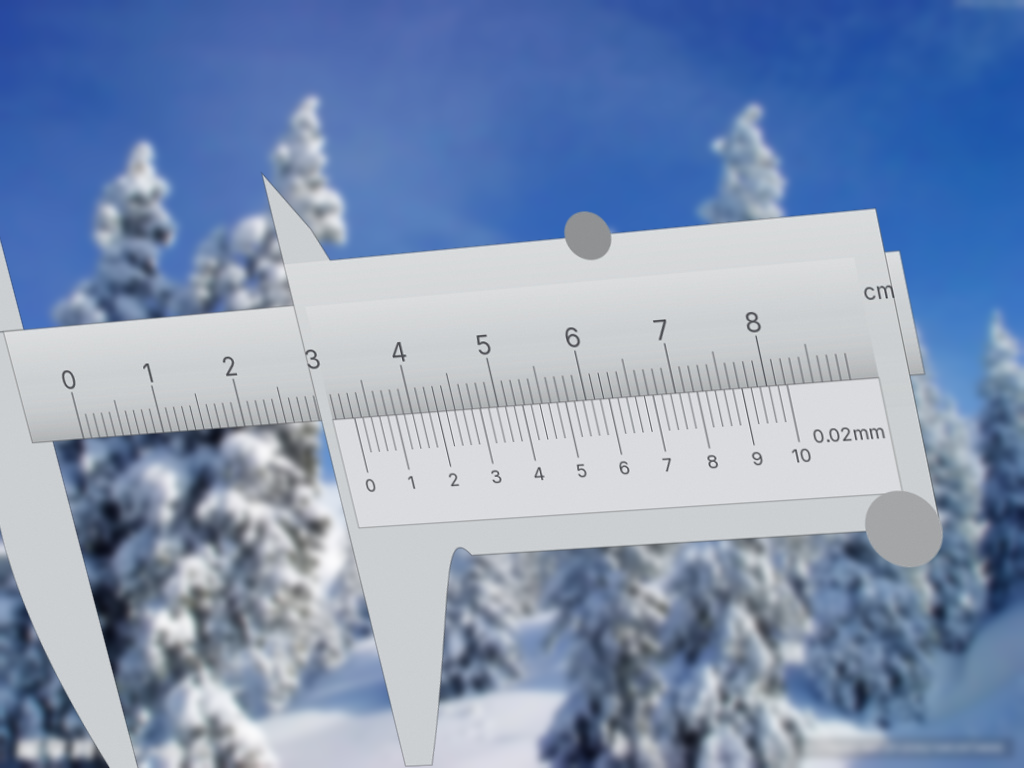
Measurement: 33.2 mm
